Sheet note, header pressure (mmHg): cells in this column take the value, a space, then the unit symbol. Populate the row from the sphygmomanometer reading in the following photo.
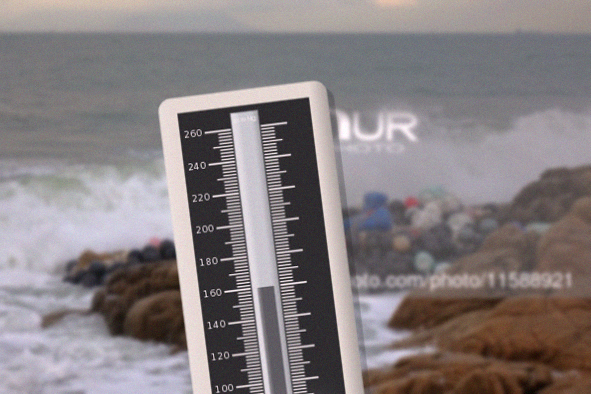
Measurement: 160 mmHg
